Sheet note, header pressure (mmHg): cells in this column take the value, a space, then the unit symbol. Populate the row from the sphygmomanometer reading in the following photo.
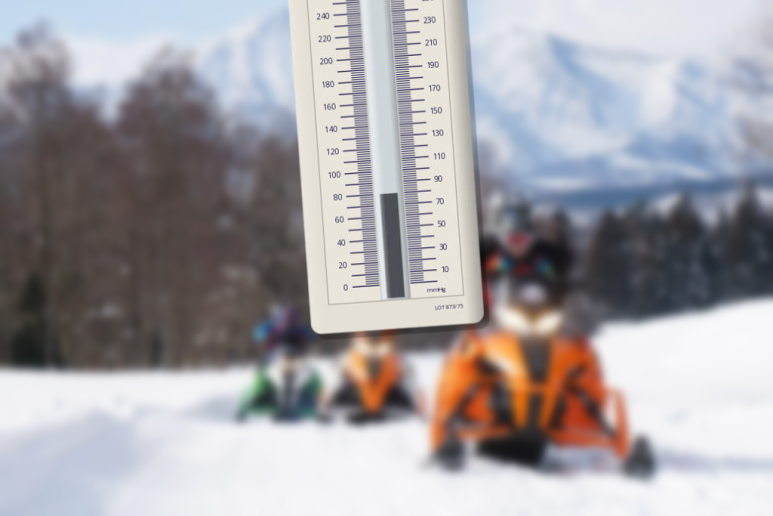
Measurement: 80 mmHg
